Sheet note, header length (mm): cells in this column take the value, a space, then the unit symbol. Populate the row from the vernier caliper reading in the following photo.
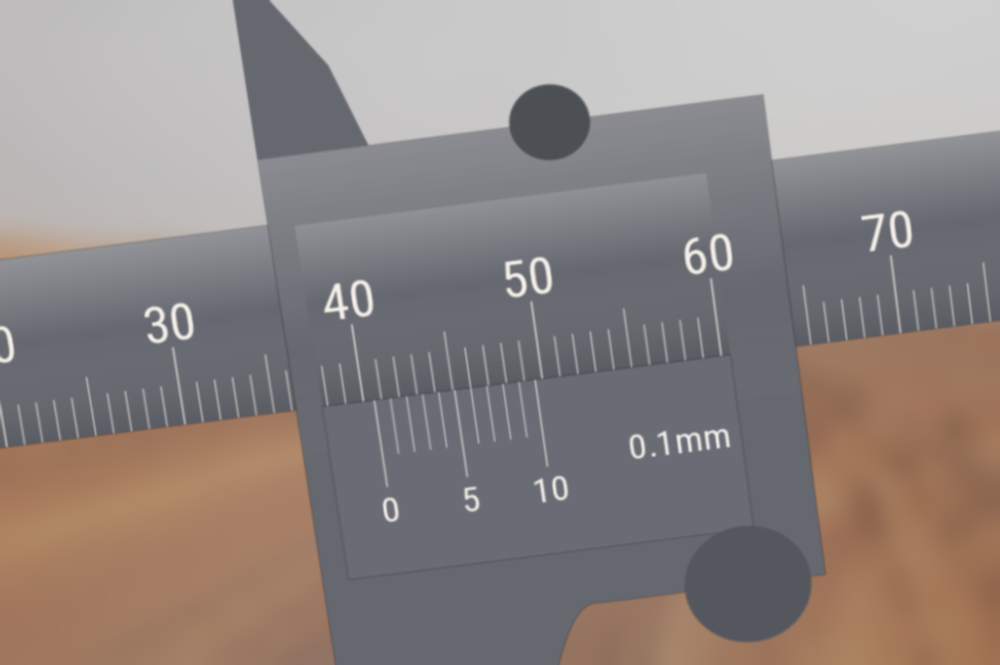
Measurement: 40.6 mm
